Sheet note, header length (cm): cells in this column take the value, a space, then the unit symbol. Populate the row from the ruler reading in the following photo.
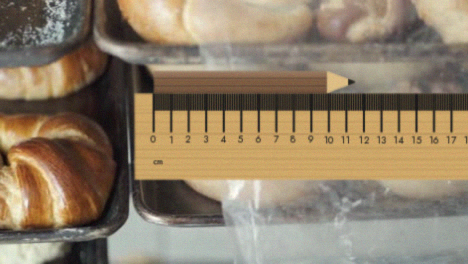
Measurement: 11.5 cm
